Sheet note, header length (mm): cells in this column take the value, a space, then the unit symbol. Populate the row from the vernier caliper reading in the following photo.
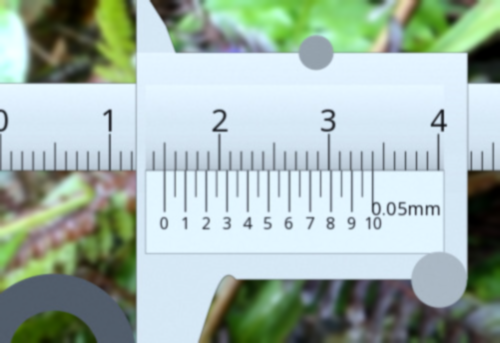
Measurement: 15.0 mm
